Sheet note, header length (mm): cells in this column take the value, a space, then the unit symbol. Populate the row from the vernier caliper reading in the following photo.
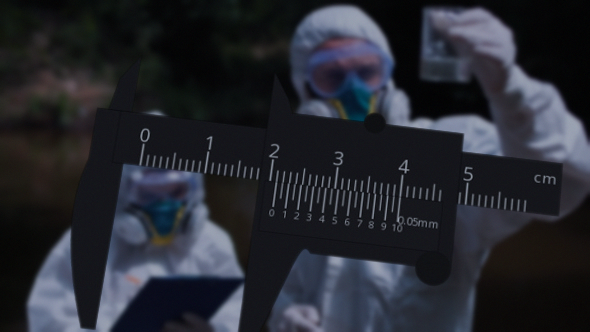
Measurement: 21.0 mm
